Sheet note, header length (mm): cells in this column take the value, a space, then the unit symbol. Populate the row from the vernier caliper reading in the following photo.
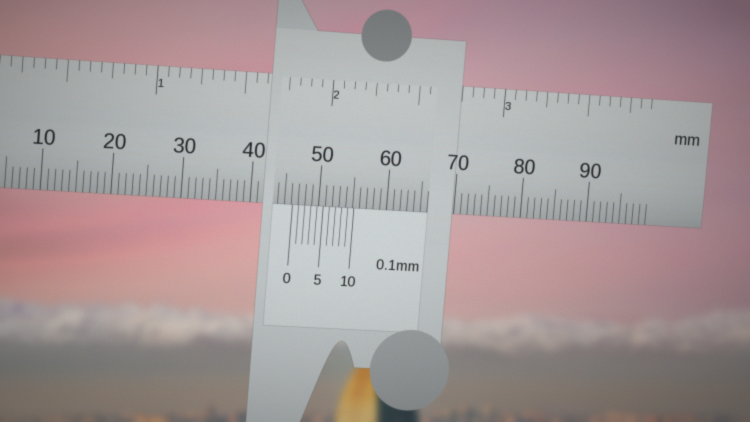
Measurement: 46.2 mm
